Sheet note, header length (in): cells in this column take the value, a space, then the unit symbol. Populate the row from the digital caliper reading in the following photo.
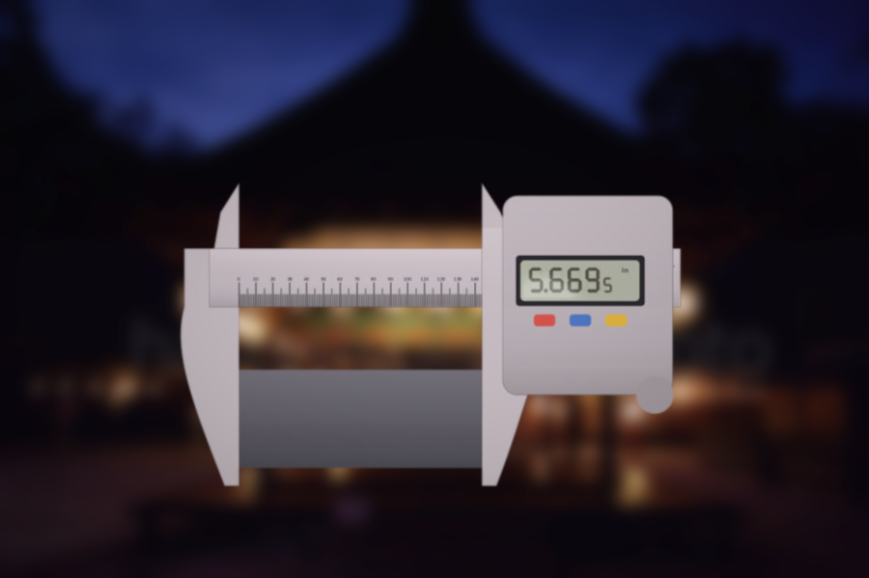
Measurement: 5.6695 in
